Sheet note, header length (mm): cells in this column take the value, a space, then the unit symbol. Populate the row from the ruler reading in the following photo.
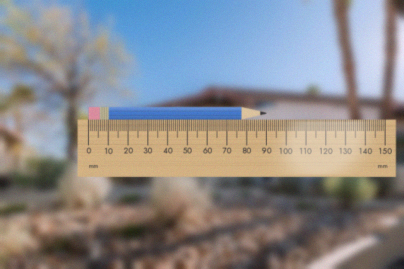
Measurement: 90 mm
